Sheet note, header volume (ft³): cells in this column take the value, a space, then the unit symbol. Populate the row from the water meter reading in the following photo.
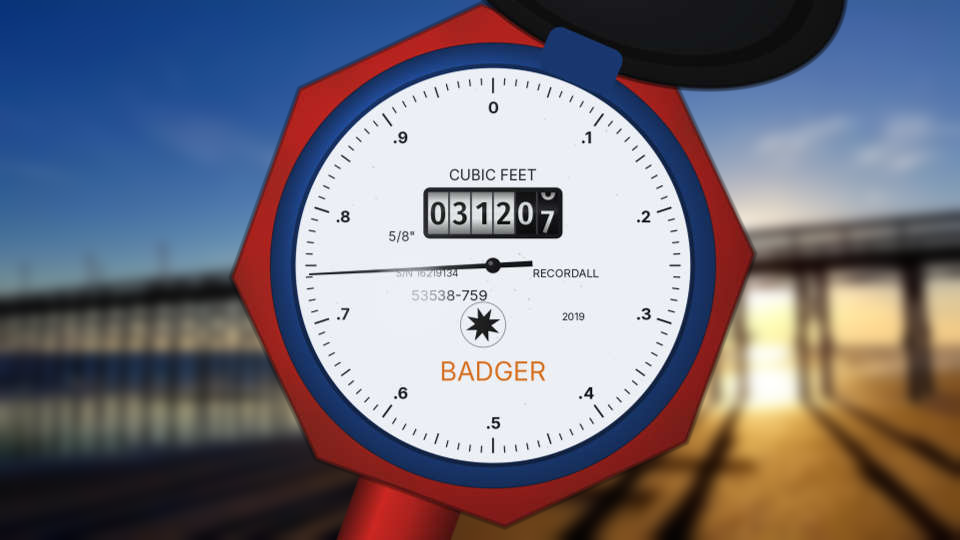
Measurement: 31206.74 ft³
